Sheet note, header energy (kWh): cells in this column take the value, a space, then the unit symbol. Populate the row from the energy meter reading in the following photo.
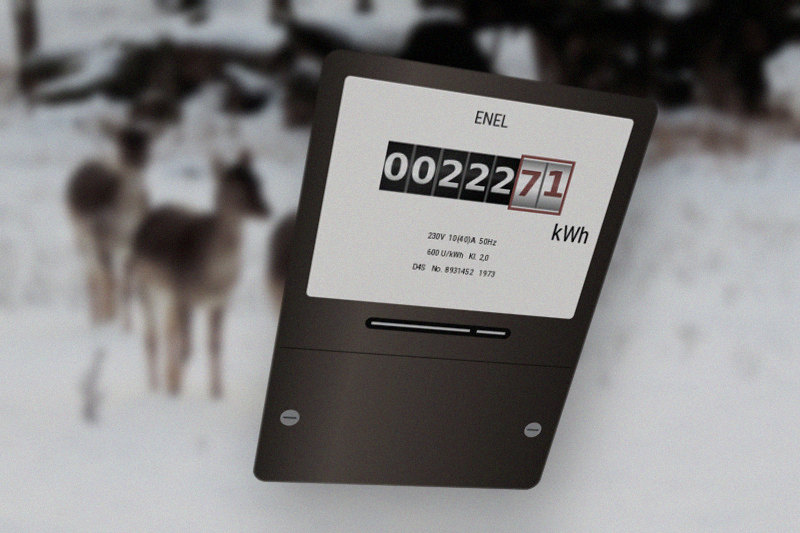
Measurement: 222.71 kWh
